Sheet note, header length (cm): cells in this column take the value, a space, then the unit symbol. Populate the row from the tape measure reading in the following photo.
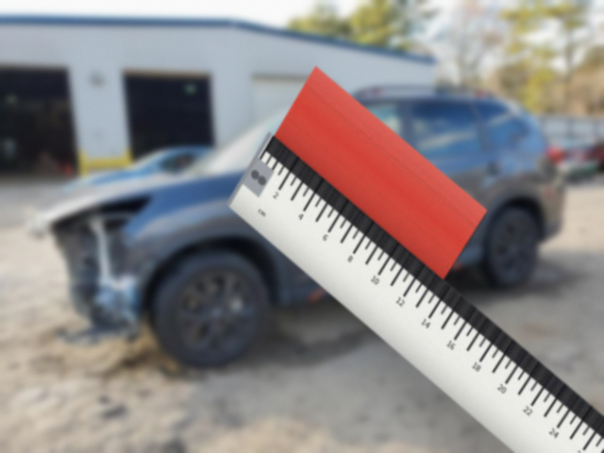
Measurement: 13.5 cm
